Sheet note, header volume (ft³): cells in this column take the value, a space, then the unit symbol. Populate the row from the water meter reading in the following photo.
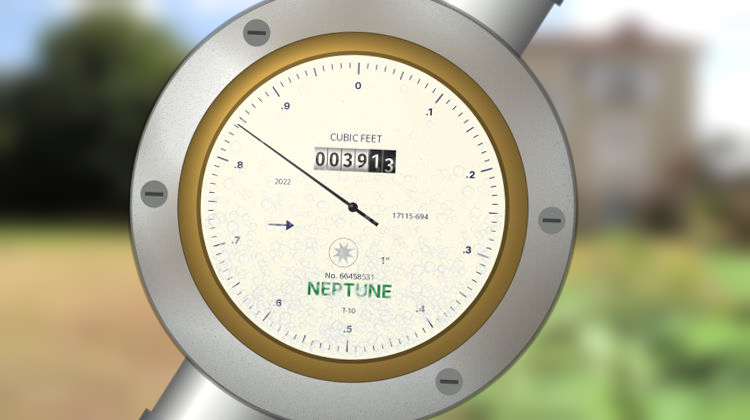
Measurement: 3912.84 ft³
